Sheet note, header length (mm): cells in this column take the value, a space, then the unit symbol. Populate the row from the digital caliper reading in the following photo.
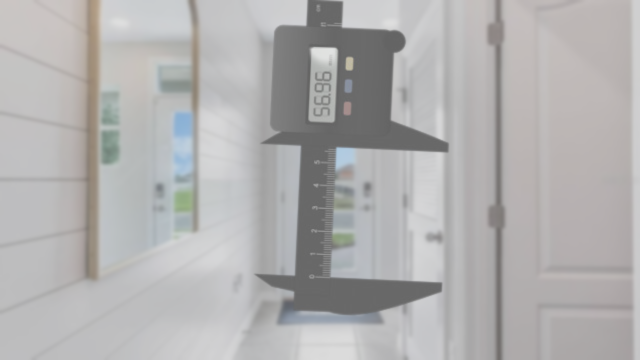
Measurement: 56.96 mm
